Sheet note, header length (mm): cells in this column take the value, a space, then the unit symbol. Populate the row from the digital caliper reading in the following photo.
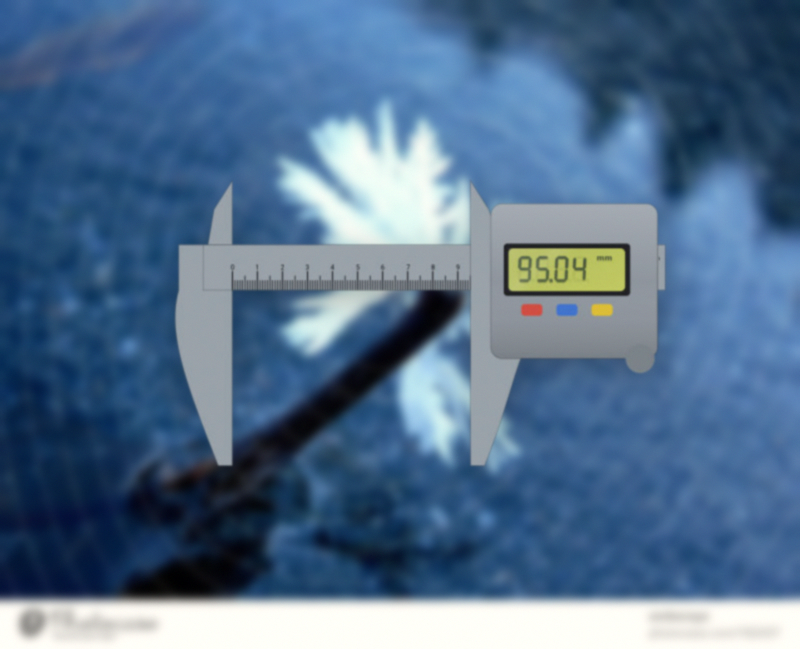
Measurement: 95.04 mm
